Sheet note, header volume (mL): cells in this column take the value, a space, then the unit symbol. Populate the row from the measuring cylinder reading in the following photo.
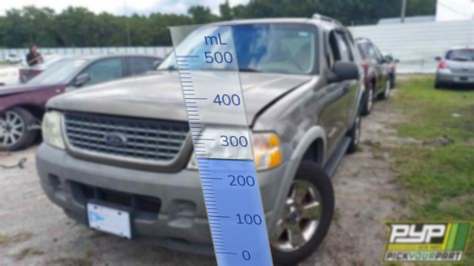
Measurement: 250 mL
